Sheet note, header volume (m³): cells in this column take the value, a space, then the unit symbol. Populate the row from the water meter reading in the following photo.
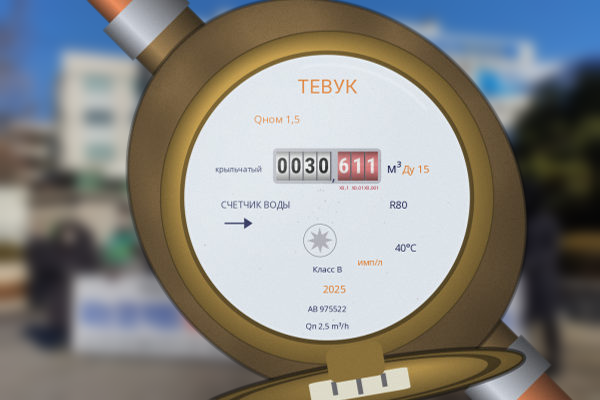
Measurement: 30.611 m³
